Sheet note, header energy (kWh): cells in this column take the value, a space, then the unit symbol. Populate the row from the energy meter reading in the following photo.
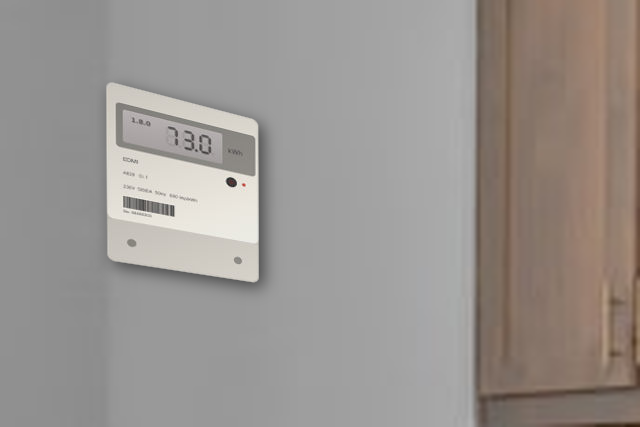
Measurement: 73.0 kWh
